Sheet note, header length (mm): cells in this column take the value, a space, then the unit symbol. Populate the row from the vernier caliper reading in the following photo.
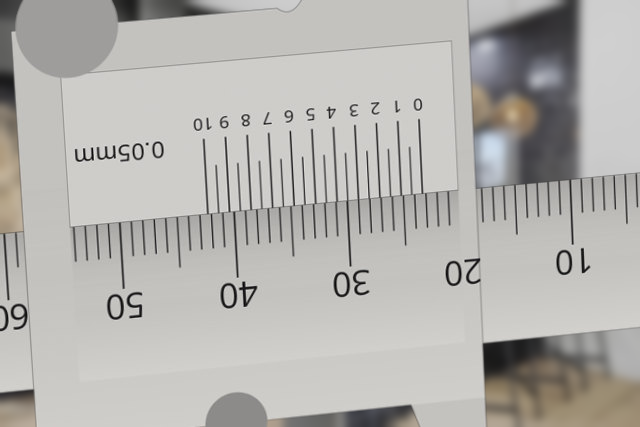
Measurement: 23.3 mm
